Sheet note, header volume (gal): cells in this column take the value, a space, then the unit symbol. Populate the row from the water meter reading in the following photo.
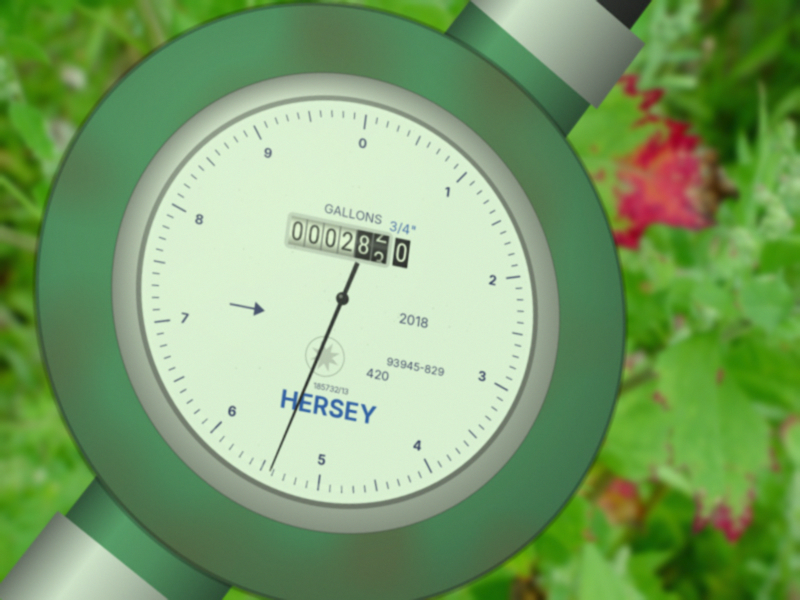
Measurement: 2825.4 gal
